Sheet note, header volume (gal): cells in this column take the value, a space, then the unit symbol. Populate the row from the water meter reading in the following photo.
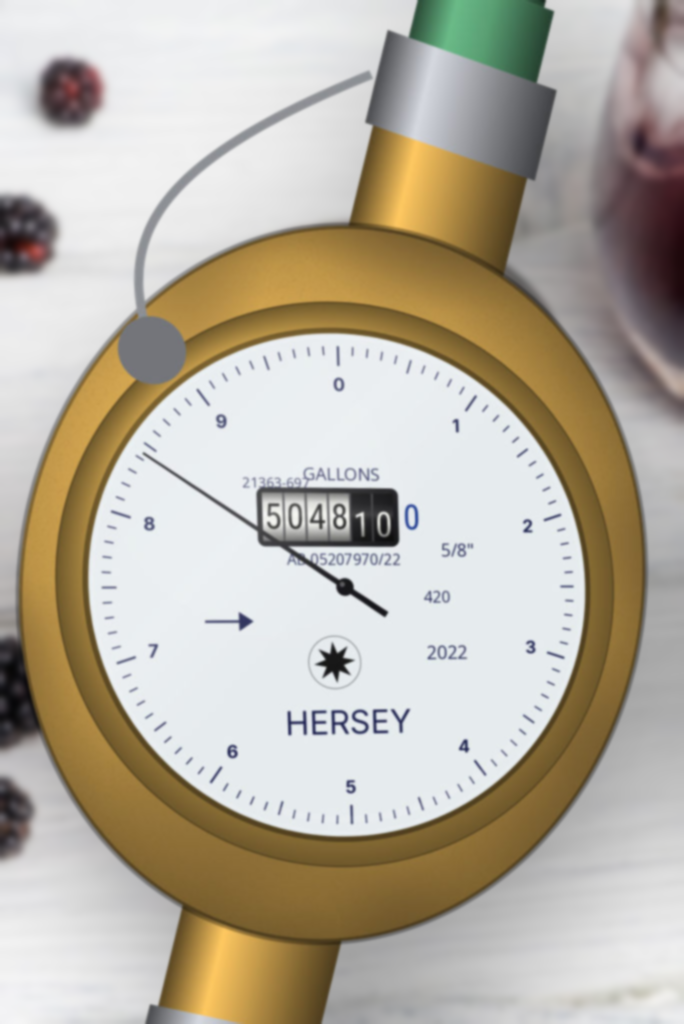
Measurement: 5048098.4 gal
